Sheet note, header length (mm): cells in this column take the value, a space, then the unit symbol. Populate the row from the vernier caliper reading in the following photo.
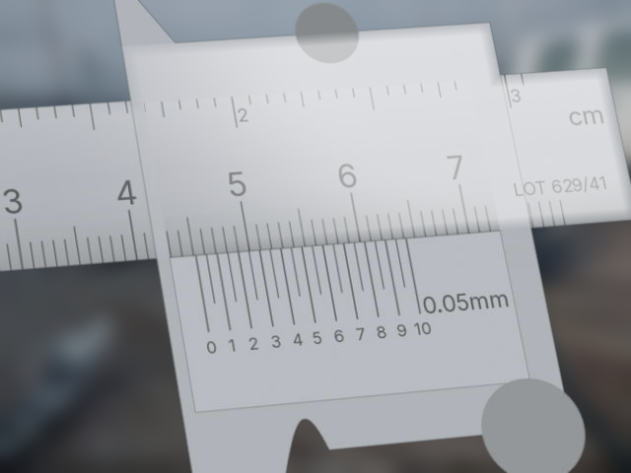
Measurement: 45.2 mm
